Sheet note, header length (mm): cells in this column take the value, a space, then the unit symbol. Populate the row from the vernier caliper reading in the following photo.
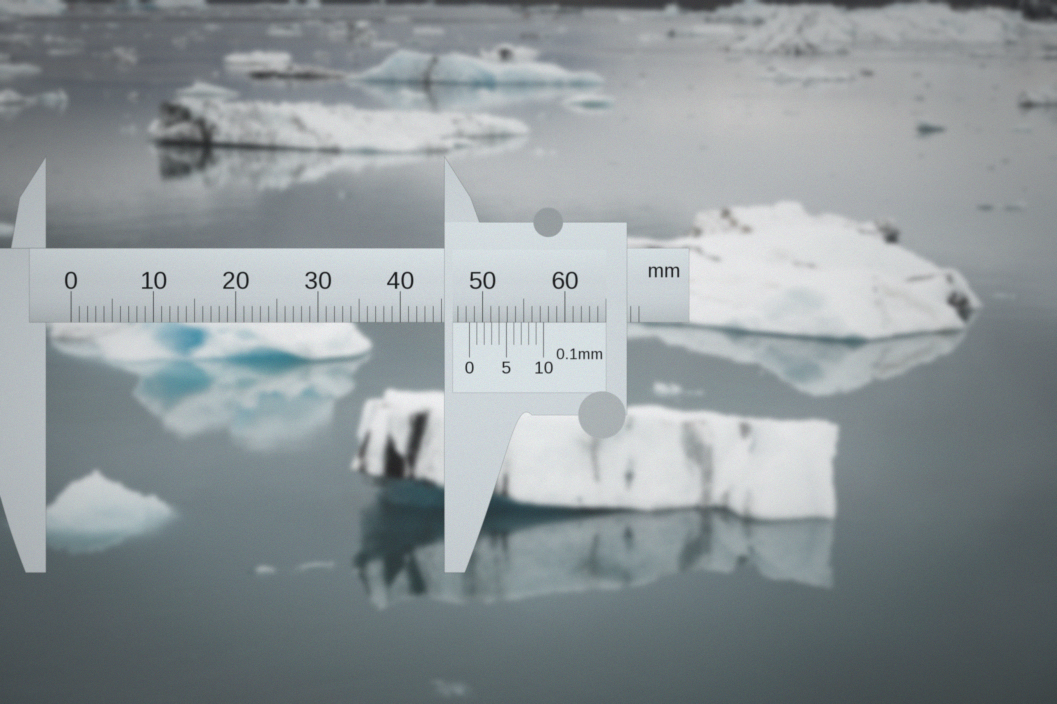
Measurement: 48.4 mm
